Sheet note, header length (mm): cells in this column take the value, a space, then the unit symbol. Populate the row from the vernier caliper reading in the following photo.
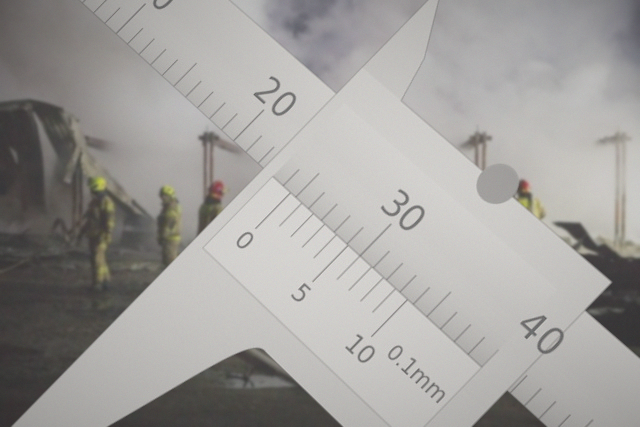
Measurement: 24.6 mm
